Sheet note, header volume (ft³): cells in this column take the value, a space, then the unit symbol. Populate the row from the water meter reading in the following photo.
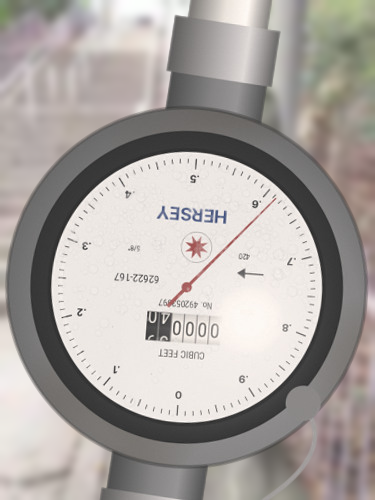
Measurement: 39.61 ft³
